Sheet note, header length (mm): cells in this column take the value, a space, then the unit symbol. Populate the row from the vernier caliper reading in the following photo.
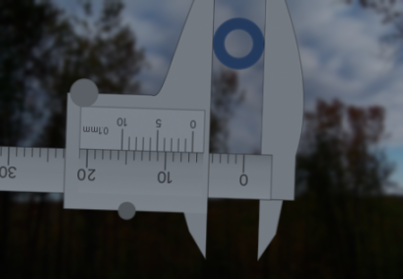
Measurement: 6.6 mm
